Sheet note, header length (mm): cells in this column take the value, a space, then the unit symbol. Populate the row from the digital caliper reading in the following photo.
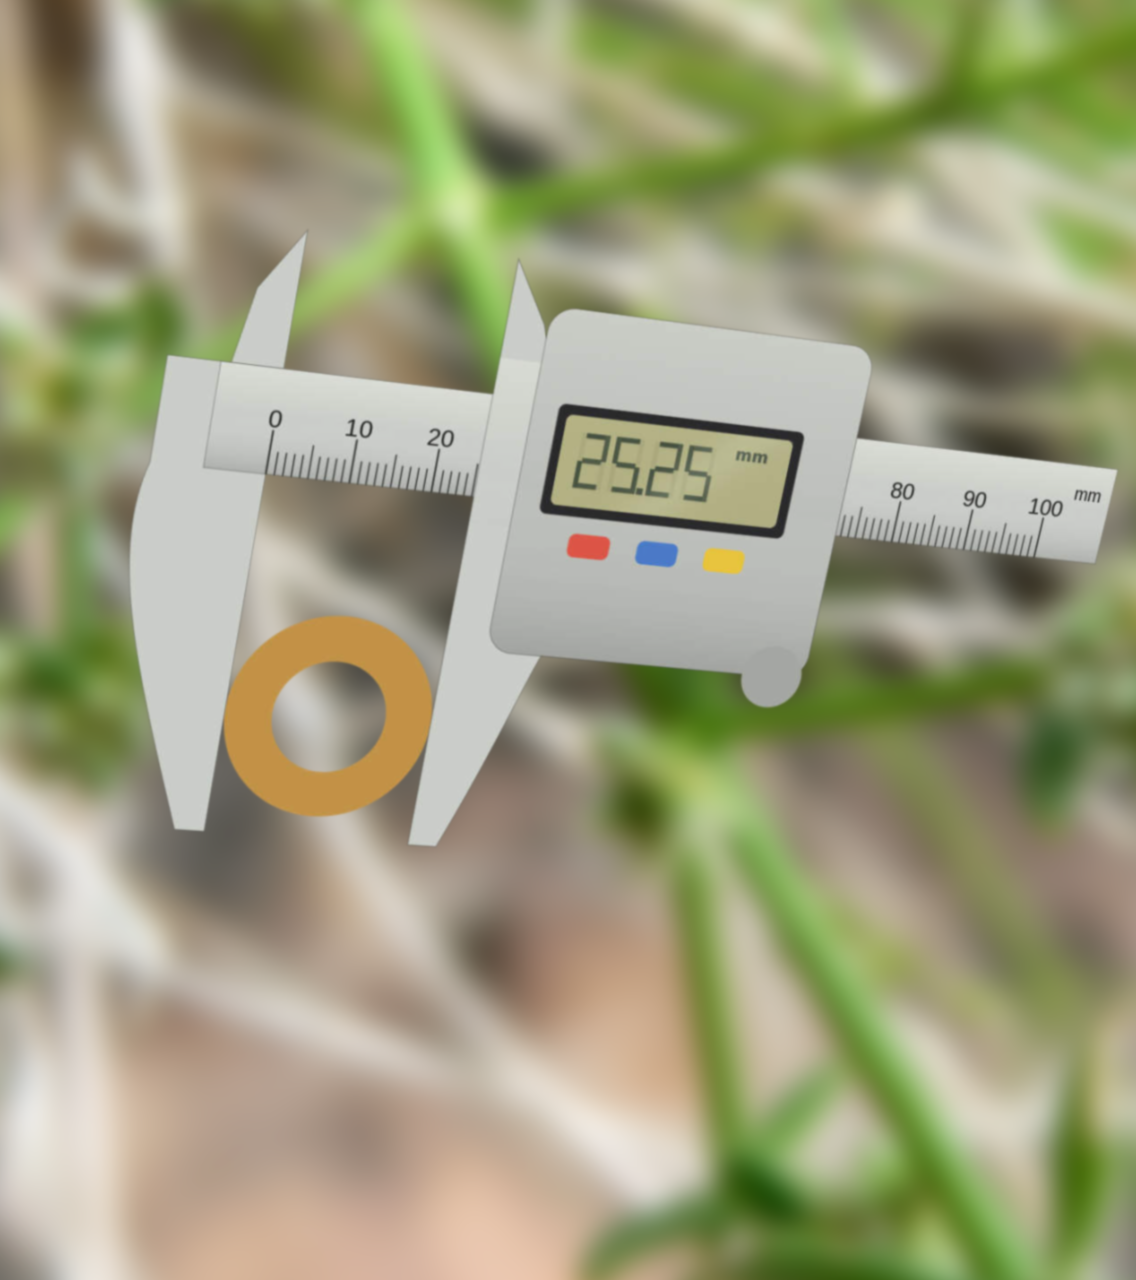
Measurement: 25.25 mm
